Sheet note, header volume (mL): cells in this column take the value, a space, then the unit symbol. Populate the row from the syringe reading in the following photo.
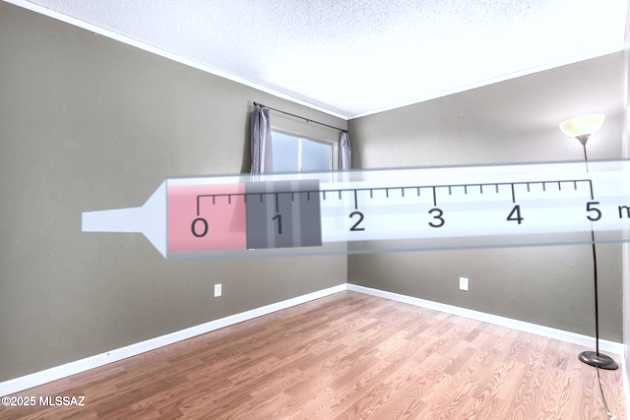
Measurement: 0.6 mL
